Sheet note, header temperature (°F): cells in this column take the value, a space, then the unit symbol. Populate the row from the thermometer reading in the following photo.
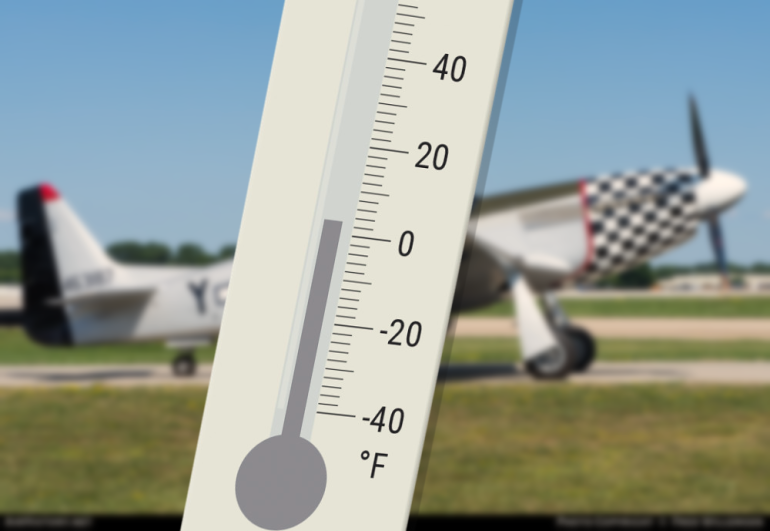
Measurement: 3 °F
